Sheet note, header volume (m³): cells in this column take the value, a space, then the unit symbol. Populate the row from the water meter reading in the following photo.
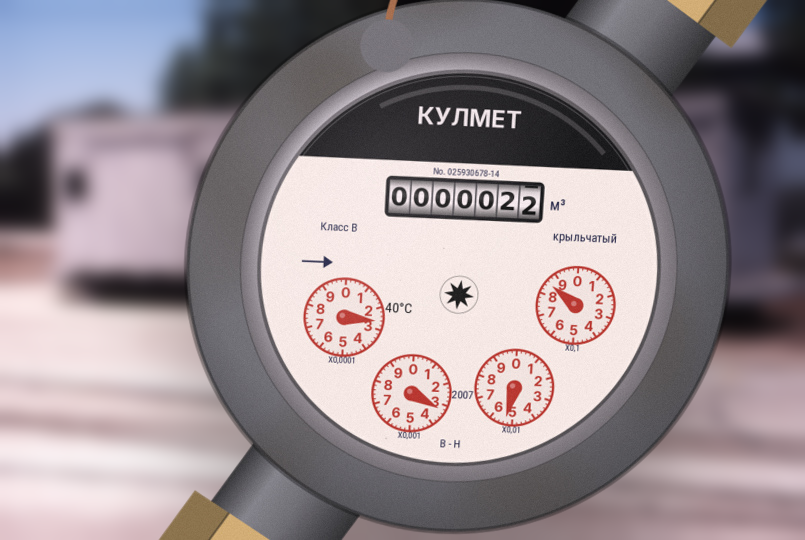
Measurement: 21.8532 m³
